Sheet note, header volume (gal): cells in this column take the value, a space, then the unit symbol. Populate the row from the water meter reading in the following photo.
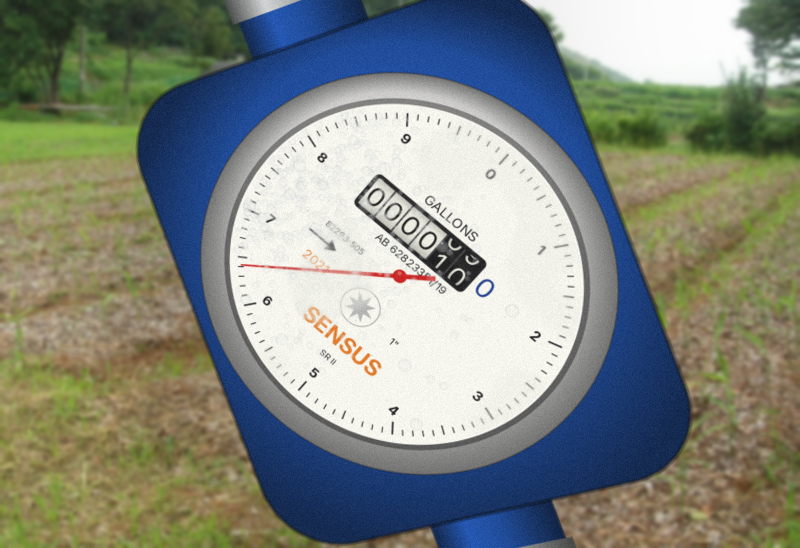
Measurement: 96.4 gal
